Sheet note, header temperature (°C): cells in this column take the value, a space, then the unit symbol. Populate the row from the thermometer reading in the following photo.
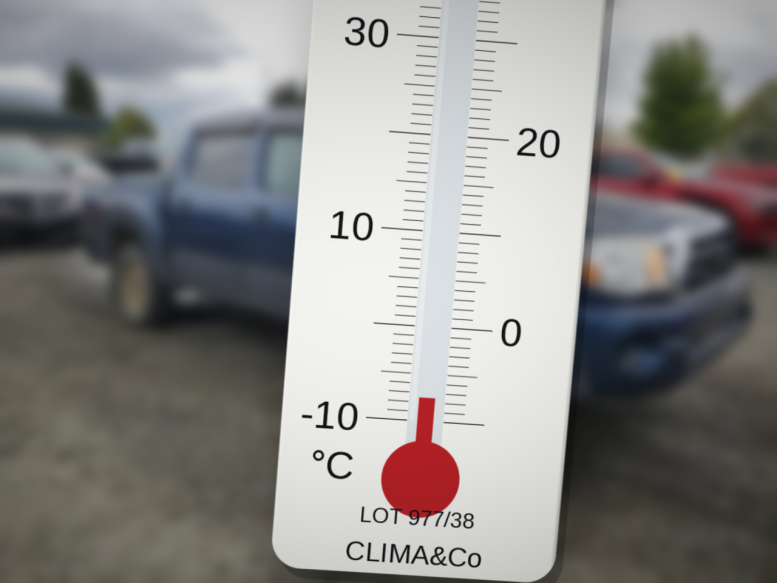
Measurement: -7.5 °C
